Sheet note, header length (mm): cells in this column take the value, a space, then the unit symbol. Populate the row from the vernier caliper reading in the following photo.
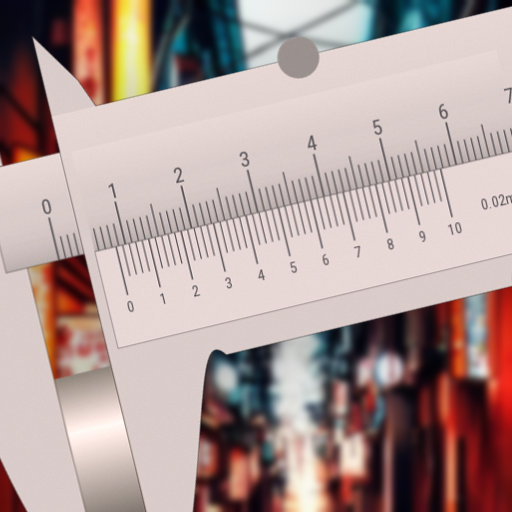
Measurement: 8.6 mm
